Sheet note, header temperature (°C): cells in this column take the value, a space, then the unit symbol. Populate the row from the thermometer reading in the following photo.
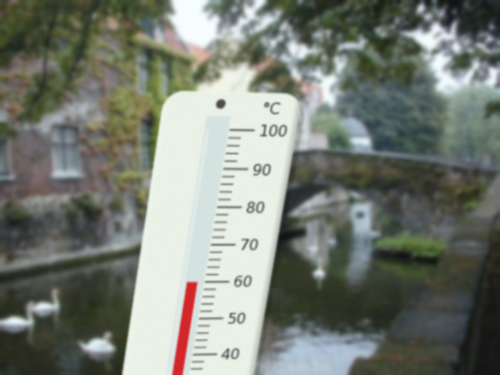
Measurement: 60 °C
